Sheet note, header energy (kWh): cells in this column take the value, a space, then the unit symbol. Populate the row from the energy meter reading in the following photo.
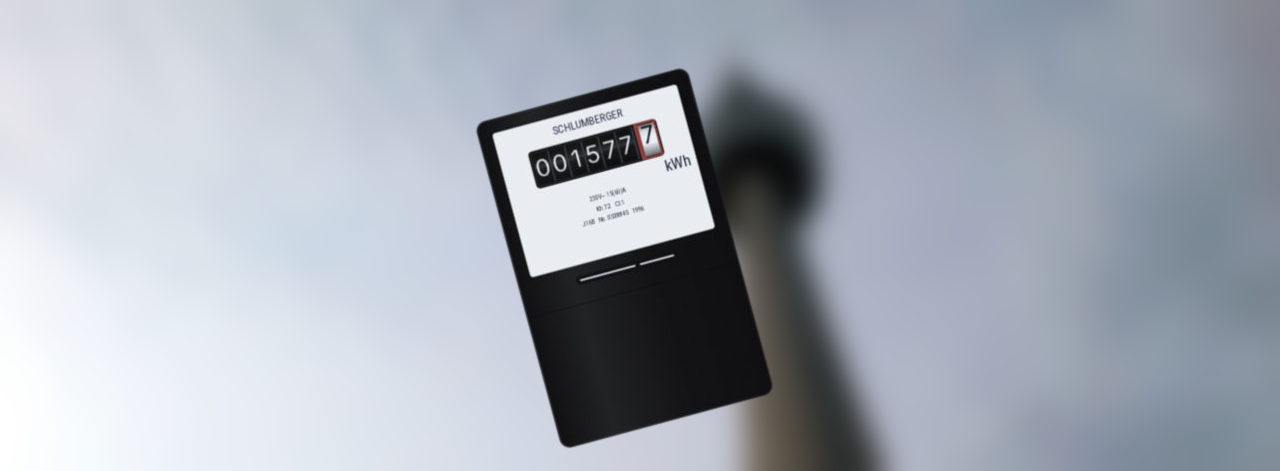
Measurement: 1577.7 kWh
